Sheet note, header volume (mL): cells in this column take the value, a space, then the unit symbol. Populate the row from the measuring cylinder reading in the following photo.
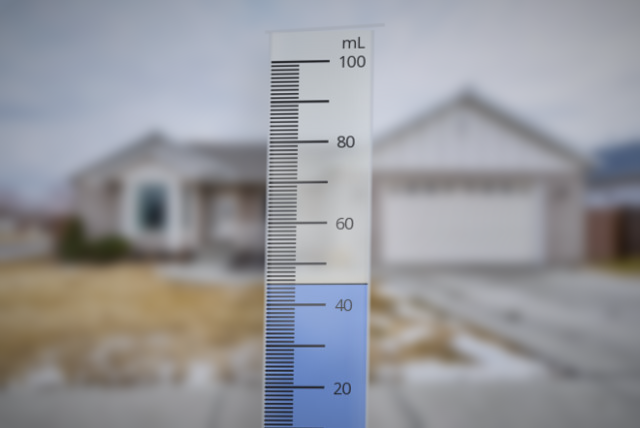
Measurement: 45 mL
